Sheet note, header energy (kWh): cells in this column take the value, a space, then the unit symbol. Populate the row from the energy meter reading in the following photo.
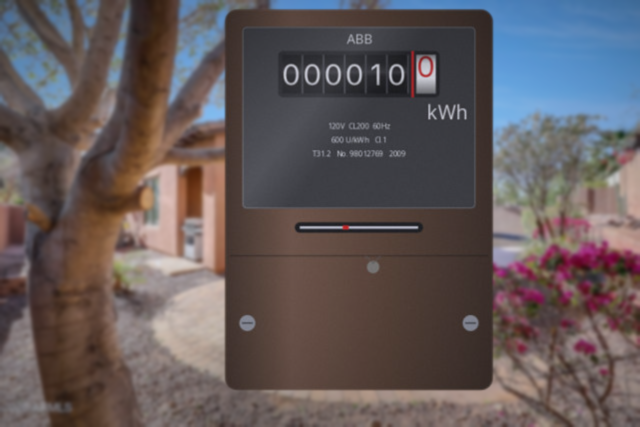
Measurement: 10.0 kWh
